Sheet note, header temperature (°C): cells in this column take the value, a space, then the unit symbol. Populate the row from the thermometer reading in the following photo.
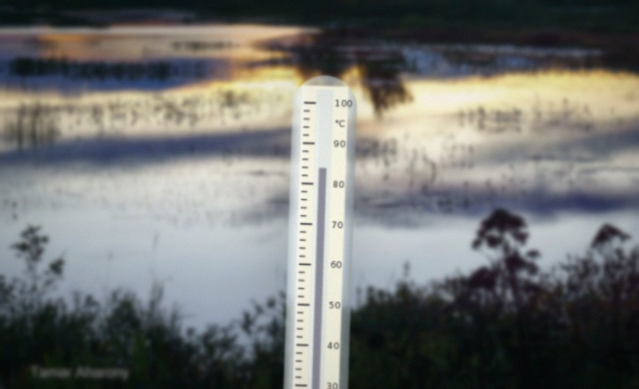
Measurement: 84 °C
